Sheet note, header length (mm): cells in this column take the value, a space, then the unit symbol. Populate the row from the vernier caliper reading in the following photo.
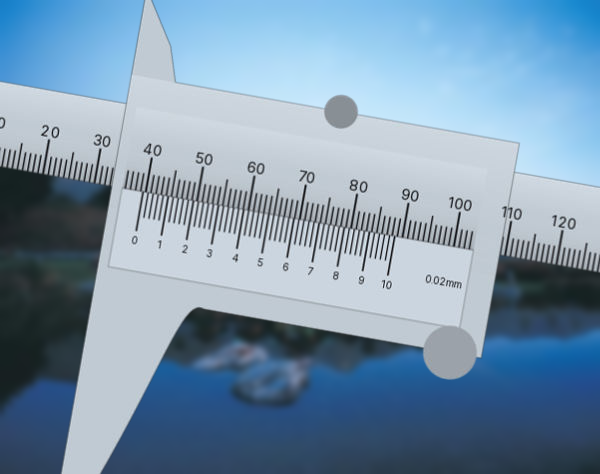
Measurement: 39.5 mm
